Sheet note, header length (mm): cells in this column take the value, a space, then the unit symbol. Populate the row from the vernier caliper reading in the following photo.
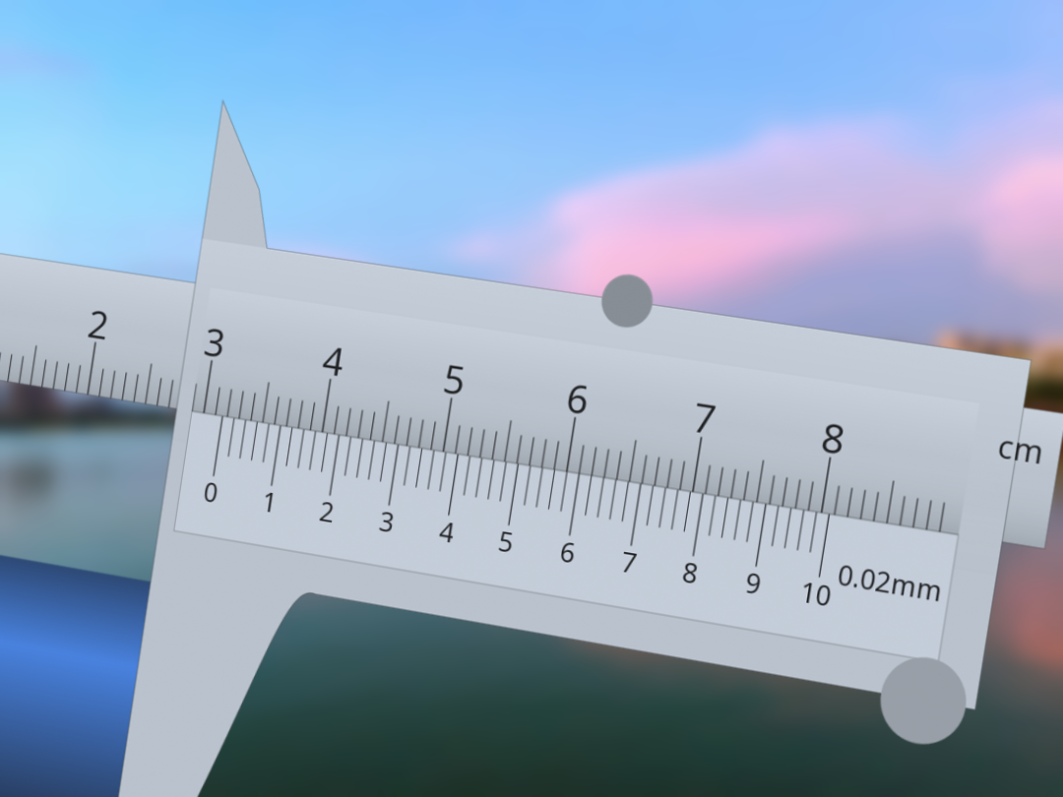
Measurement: 31.6 mm
